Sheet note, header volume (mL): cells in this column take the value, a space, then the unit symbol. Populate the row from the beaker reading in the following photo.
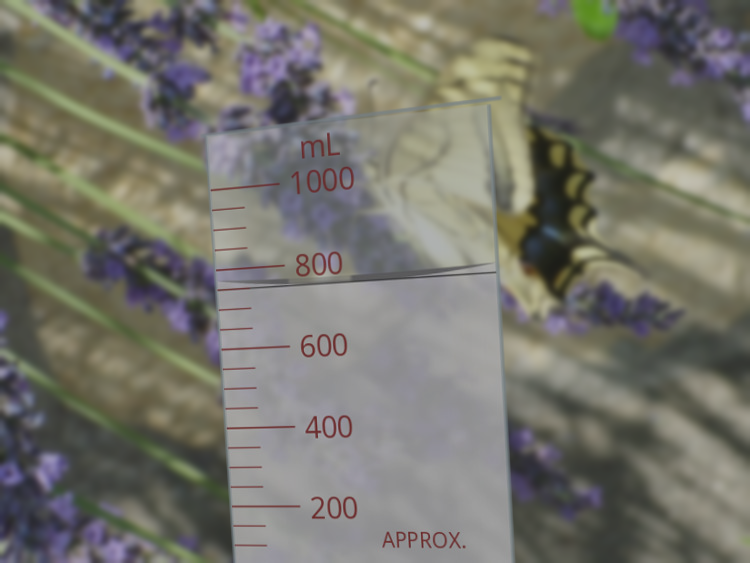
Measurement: 750 mL
